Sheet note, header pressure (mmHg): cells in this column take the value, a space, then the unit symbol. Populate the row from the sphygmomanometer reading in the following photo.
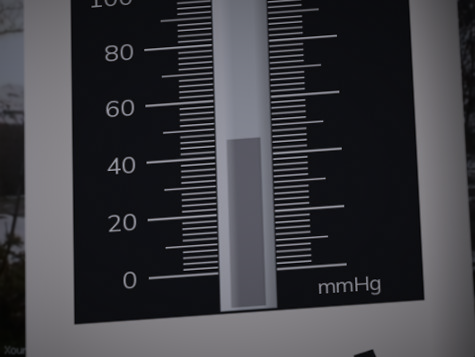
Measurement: 46 mmHg
